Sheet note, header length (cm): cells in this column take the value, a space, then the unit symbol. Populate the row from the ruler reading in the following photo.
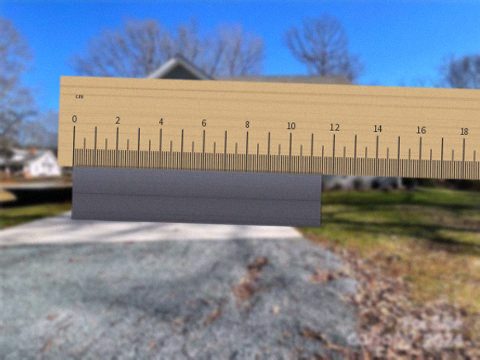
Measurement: 11.5 cm
